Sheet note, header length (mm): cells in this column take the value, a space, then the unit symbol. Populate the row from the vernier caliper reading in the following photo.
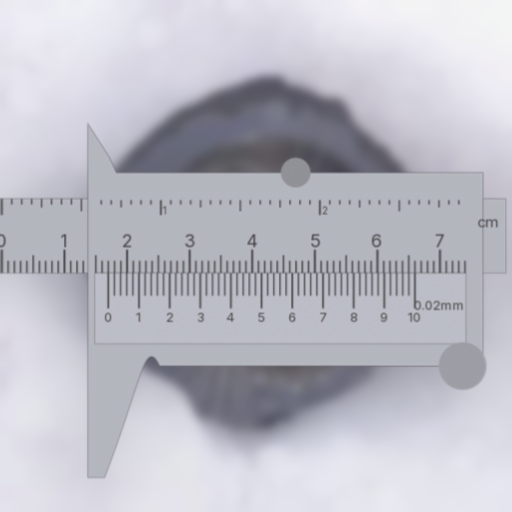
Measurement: 17.0 mm
